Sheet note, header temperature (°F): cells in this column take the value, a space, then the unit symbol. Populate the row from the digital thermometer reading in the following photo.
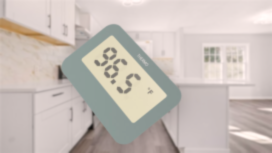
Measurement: 96.5 °F
